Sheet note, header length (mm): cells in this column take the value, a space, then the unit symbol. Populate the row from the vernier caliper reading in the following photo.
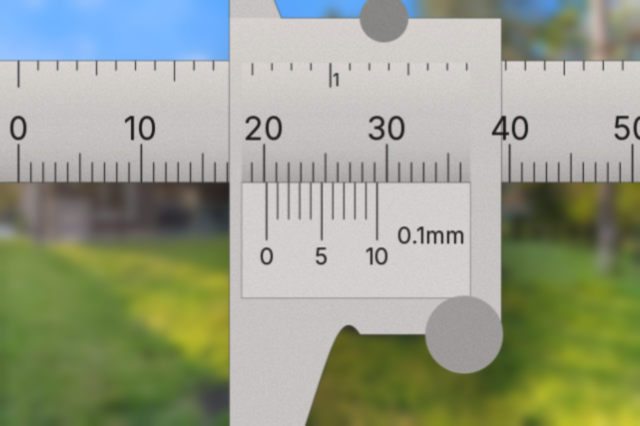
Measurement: 20.2 mm
